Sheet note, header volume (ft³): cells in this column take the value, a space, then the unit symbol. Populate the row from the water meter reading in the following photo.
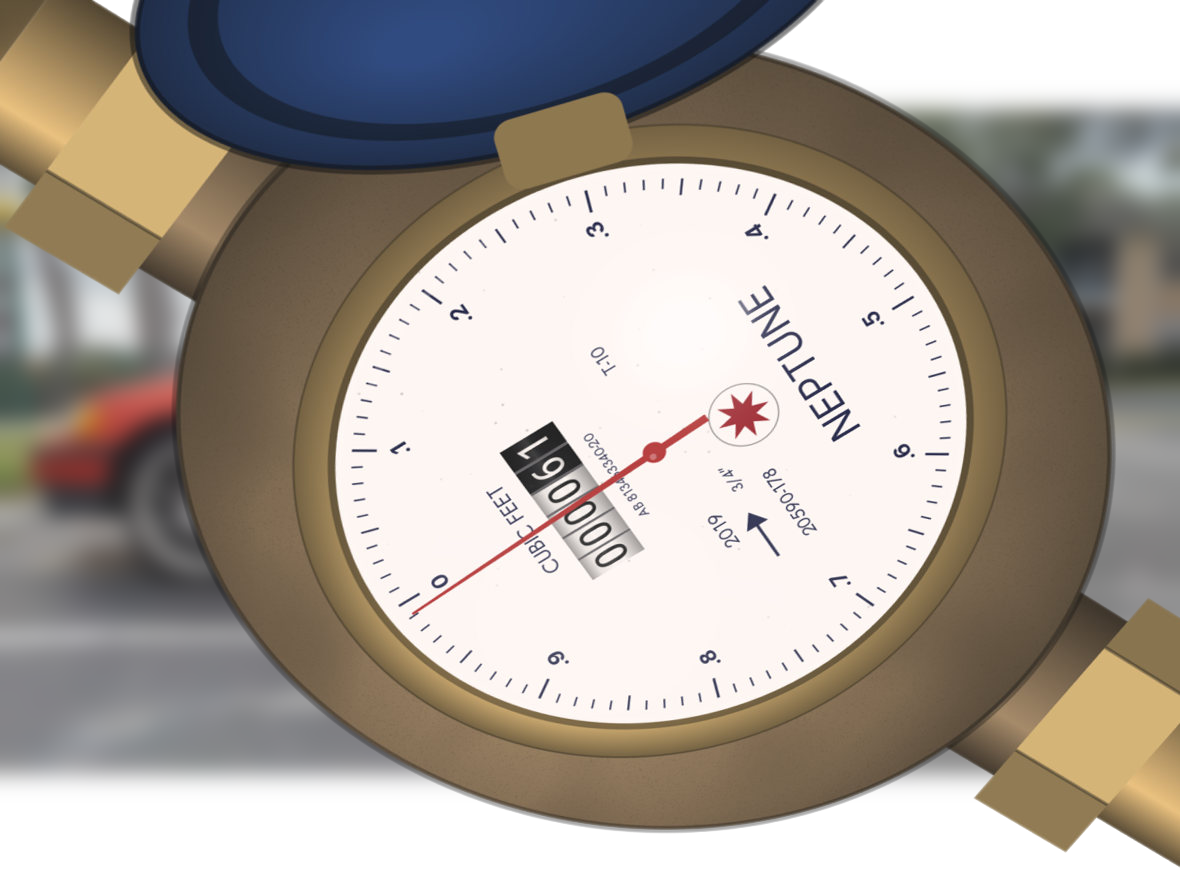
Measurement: 60.99 ft³
